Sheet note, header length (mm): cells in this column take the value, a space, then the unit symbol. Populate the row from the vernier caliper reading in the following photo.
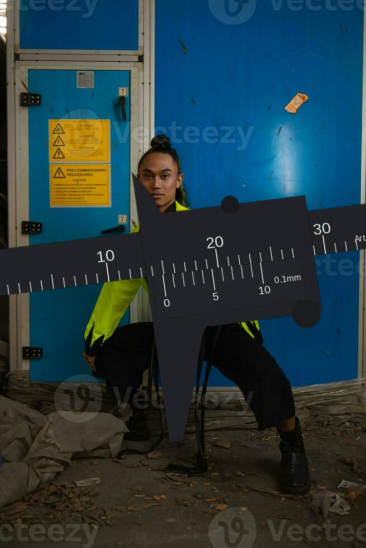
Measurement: 14.9 mm
